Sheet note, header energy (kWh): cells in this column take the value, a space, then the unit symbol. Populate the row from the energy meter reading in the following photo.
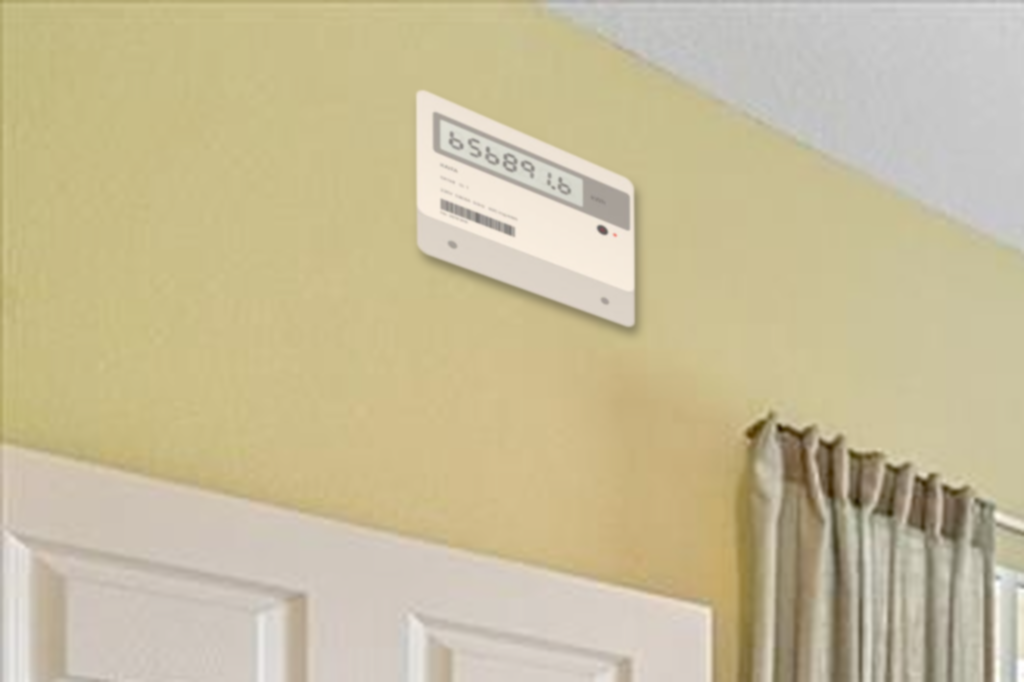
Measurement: 656891.6 kWh
